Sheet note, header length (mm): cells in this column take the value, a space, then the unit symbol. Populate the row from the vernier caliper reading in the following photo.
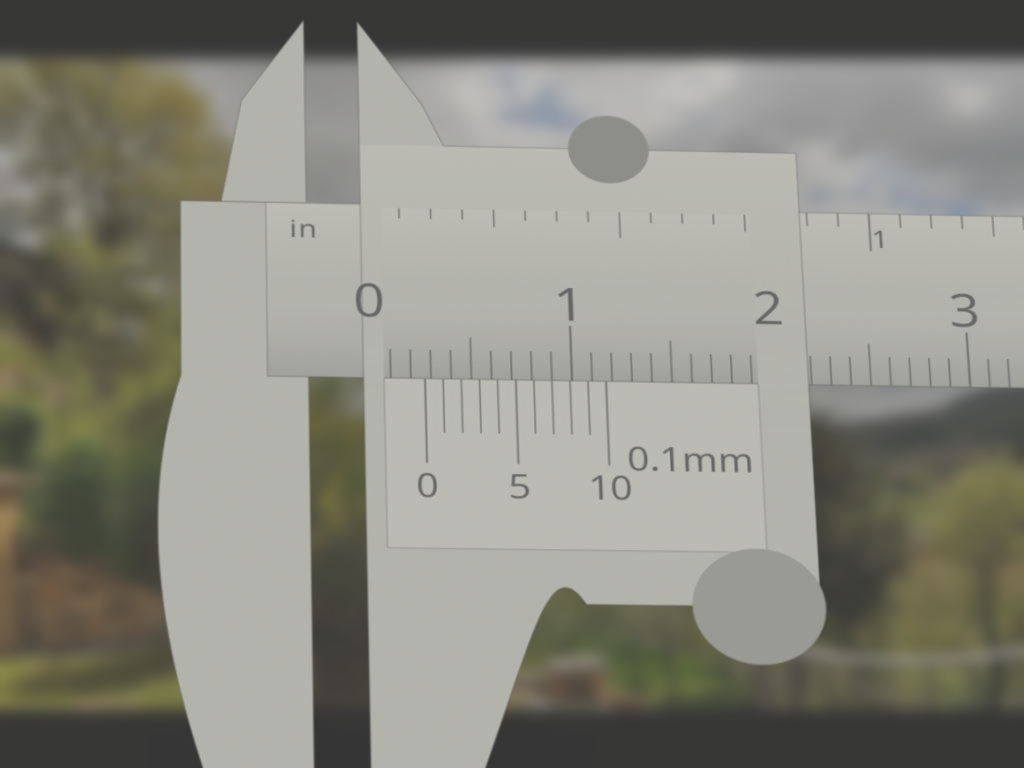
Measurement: 2.7 mm
